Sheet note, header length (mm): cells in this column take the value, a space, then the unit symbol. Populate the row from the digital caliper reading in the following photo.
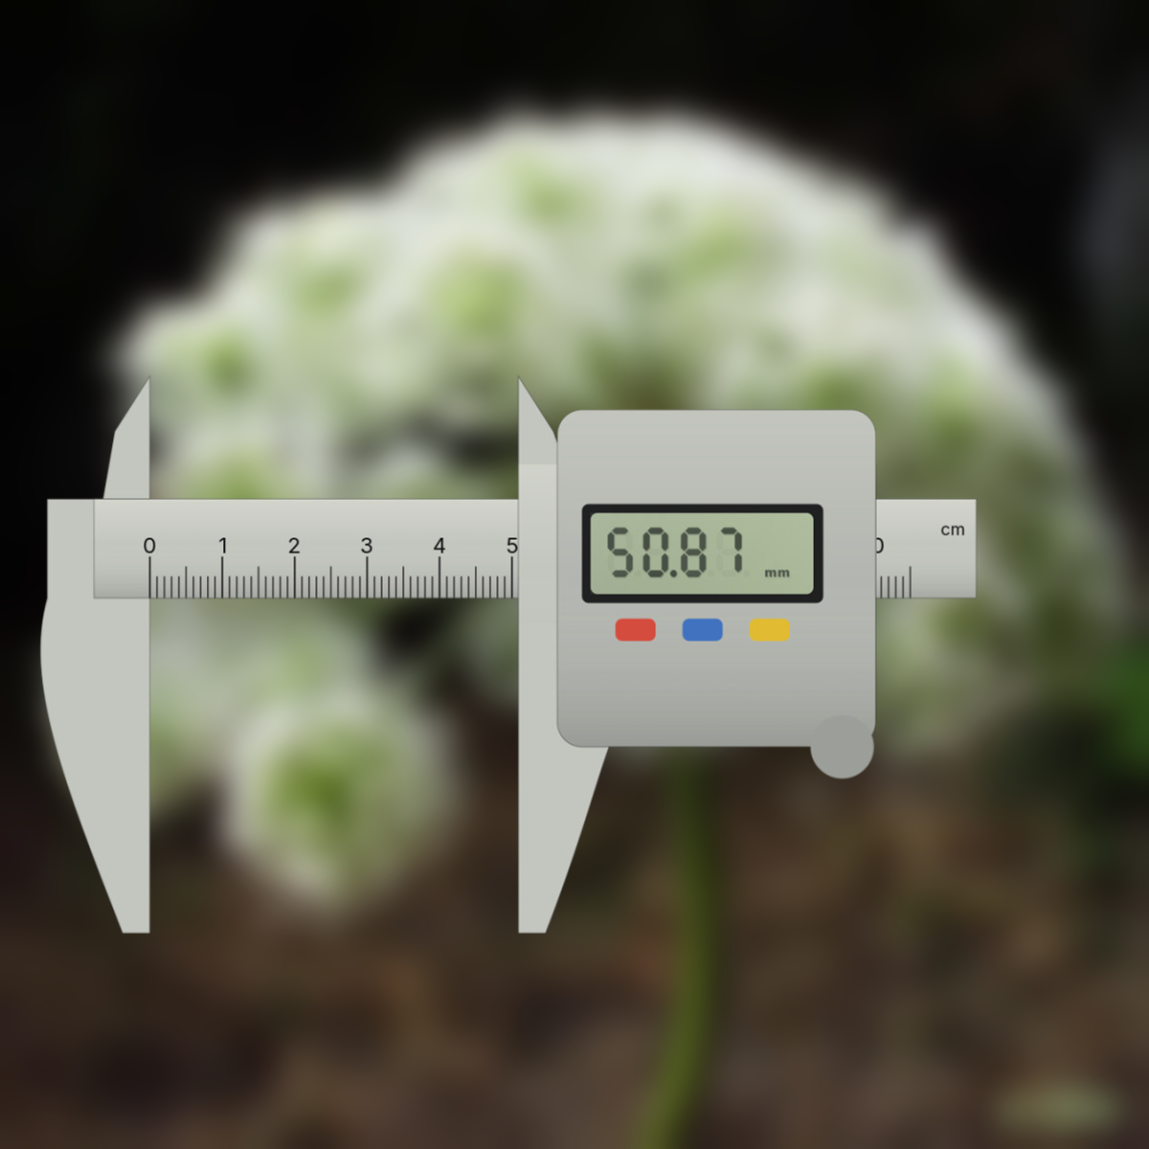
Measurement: 50.87 mm
